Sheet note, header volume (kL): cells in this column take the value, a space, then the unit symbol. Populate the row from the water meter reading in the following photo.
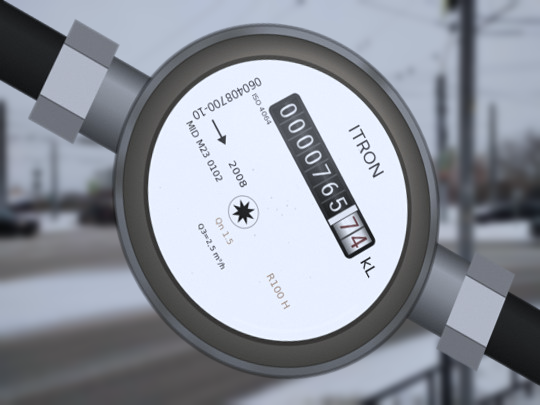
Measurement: 765.74 kL
